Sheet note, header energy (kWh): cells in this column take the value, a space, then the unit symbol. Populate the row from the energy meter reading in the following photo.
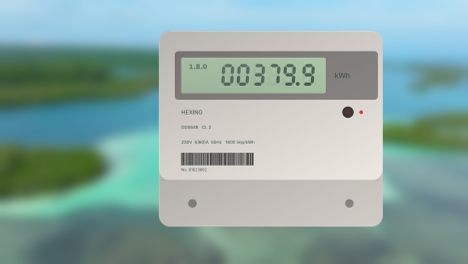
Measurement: 379.9 kWh
